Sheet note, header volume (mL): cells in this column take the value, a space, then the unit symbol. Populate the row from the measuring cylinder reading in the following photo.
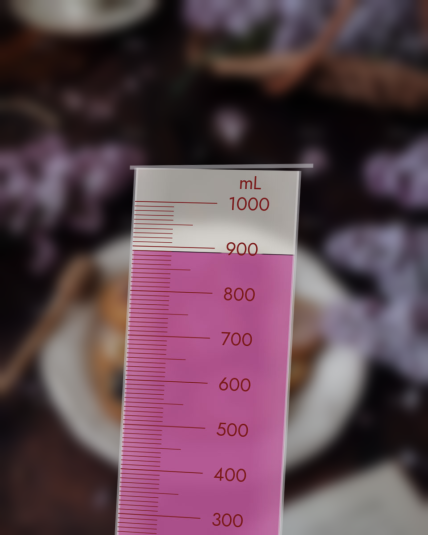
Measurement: 890 mL
